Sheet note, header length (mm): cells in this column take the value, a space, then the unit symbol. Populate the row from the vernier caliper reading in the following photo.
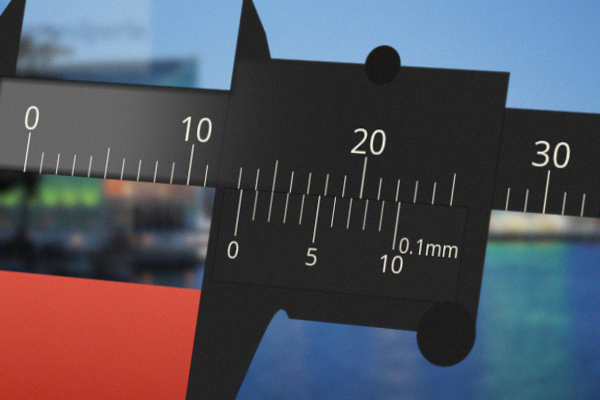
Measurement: 13.2 mm
